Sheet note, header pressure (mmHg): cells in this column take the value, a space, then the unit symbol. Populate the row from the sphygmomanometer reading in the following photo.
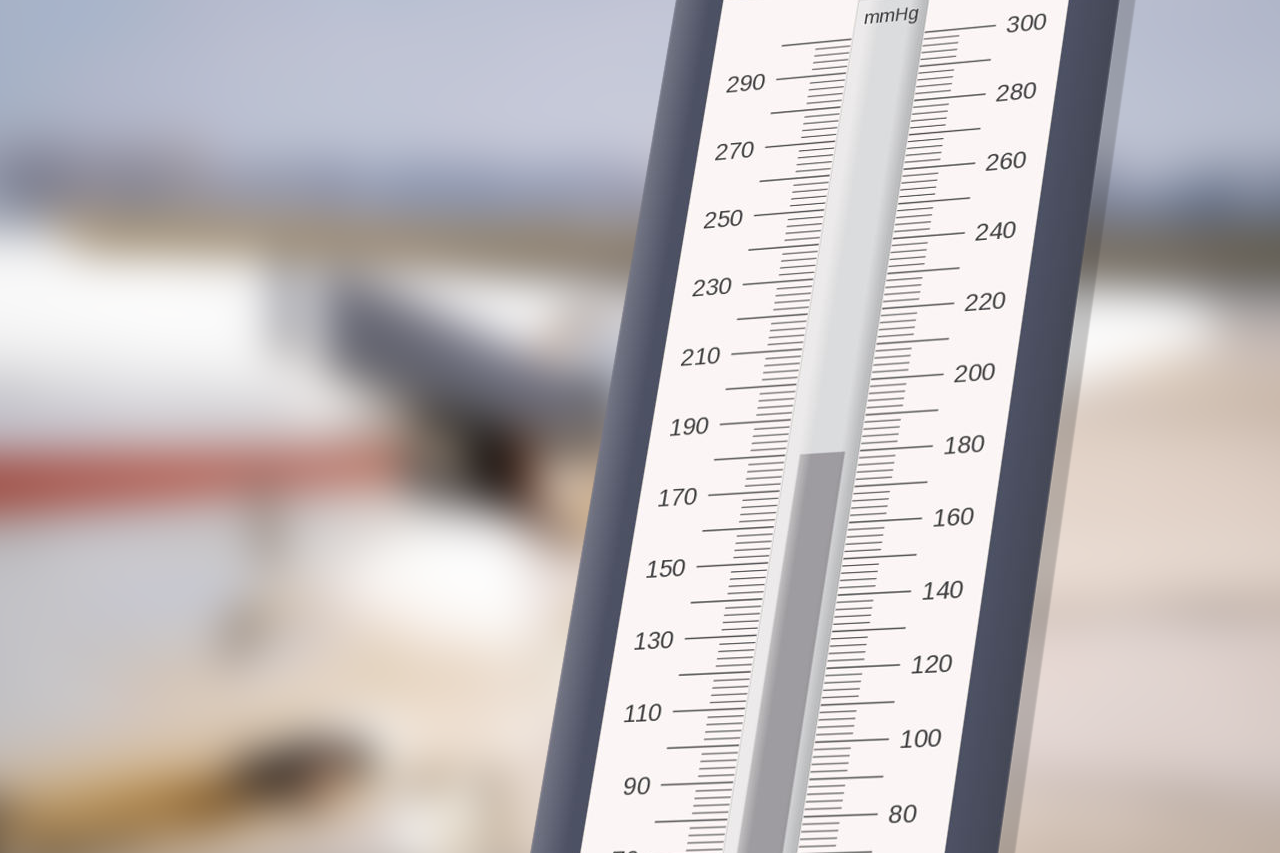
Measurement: 180 mmHg
